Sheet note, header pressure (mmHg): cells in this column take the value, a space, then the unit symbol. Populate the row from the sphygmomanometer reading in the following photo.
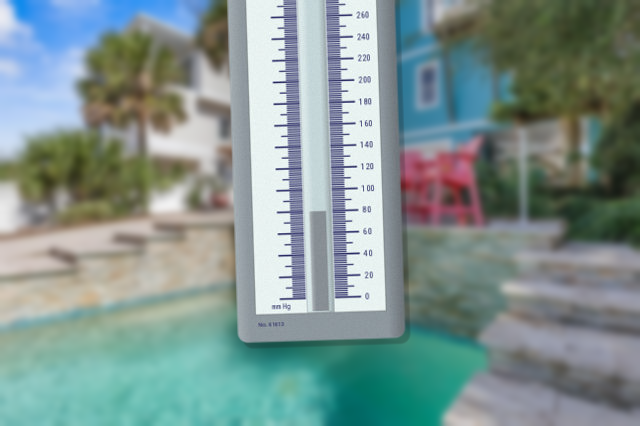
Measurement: 80 mmHg
